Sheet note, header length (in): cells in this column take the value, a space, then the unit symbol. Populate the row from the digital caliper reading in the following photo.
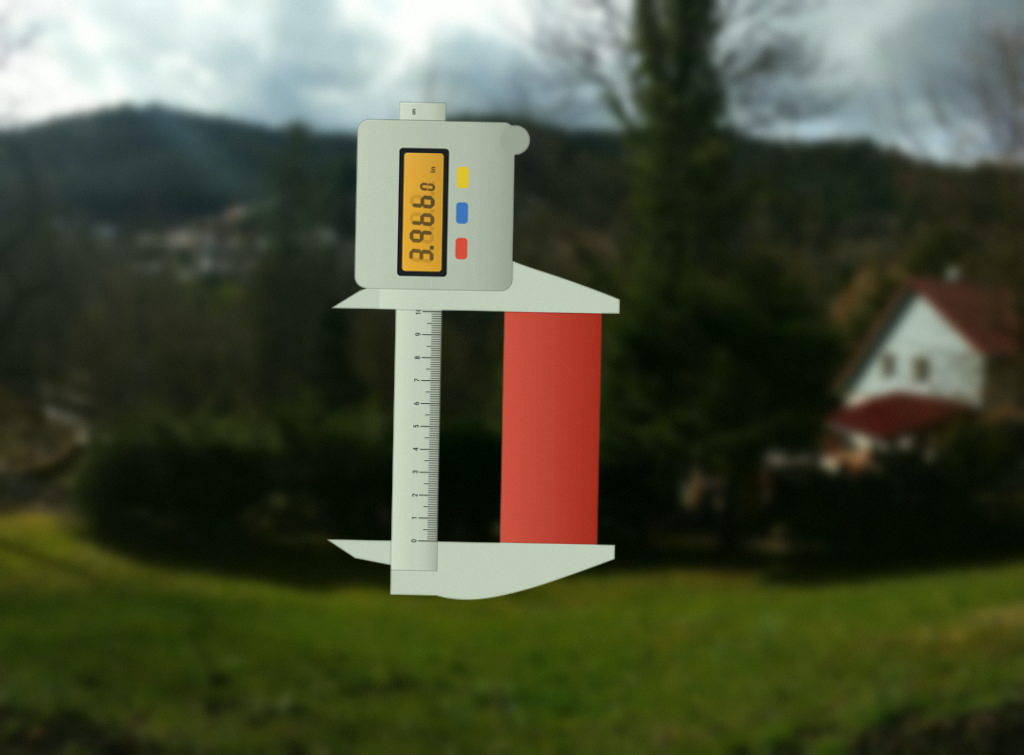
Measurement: 3.9660 in
